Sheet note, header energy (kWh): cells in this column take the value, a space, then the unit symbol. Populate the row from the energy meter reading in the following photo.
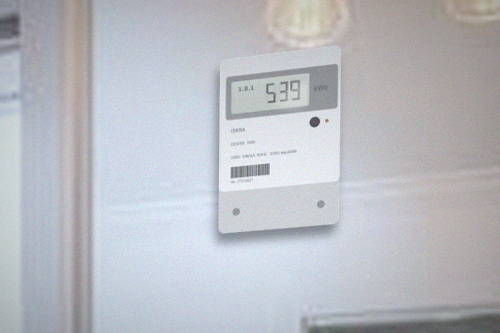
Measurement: 539 kWh
